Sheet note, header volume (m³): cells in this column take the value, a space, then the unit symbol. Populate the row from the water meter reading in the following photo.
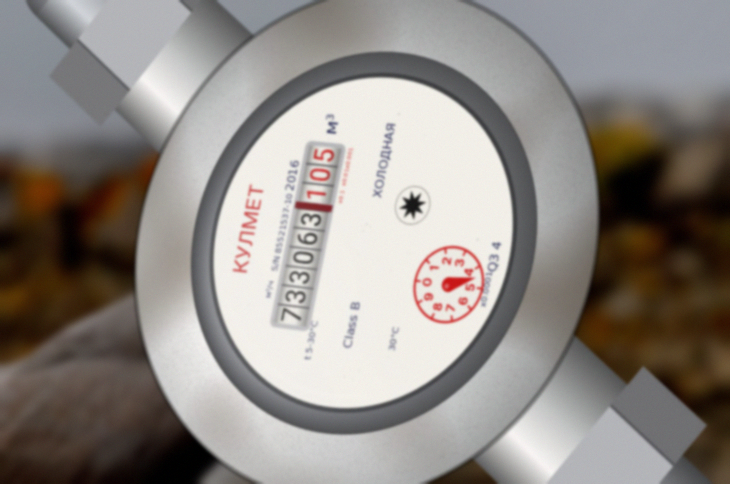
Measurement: 733063.1054 m³
